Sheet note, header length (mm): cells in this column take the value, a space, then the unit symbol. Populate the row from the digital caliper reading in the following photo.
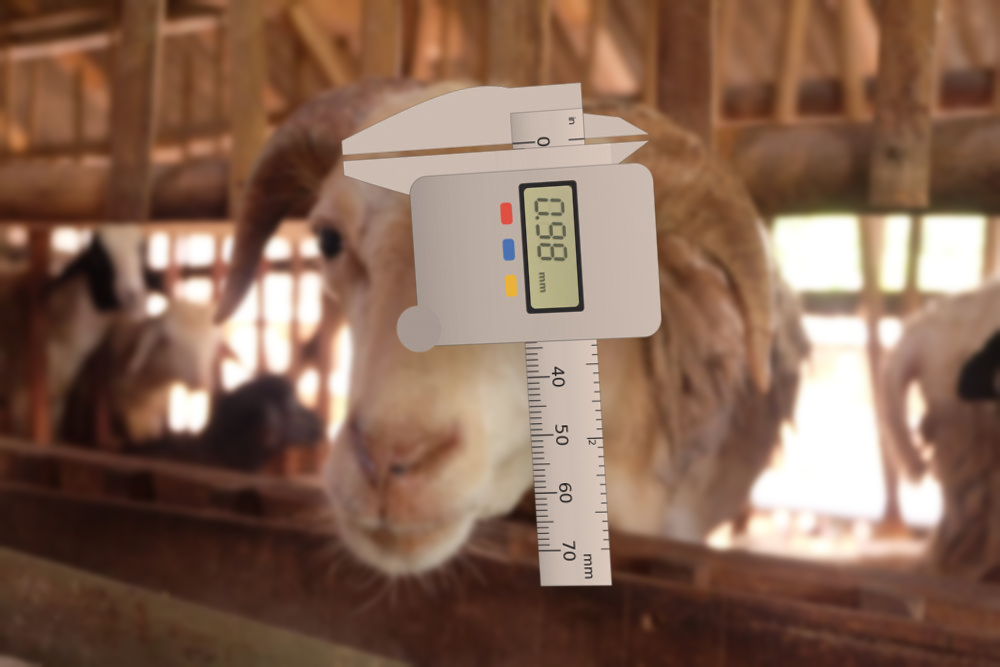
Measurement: 0.98 mm
